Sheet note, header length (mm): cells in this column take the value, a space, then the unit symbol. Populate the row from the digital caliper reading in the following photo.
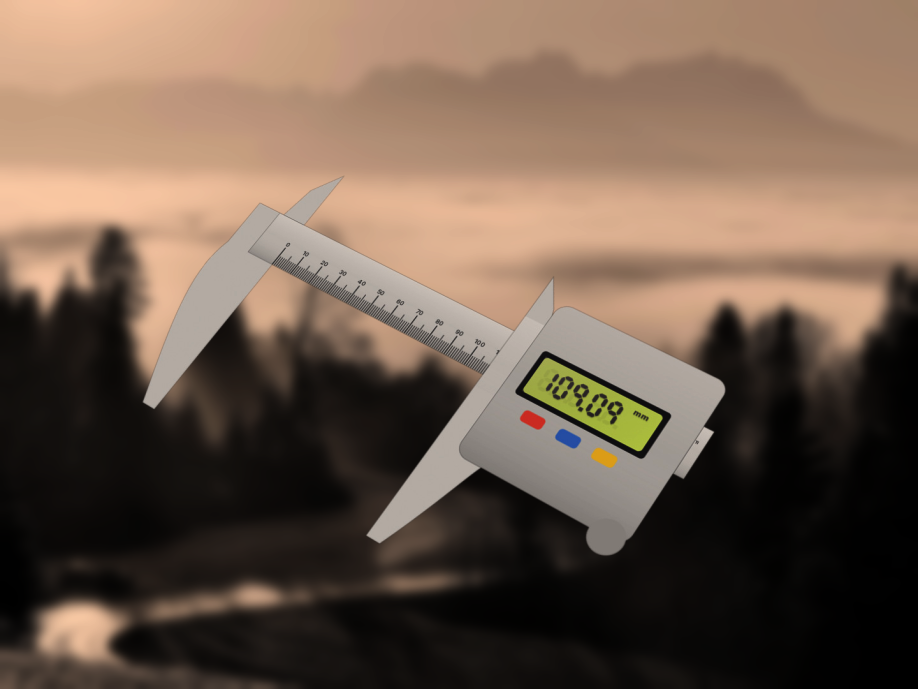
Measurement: 109.09 mm
